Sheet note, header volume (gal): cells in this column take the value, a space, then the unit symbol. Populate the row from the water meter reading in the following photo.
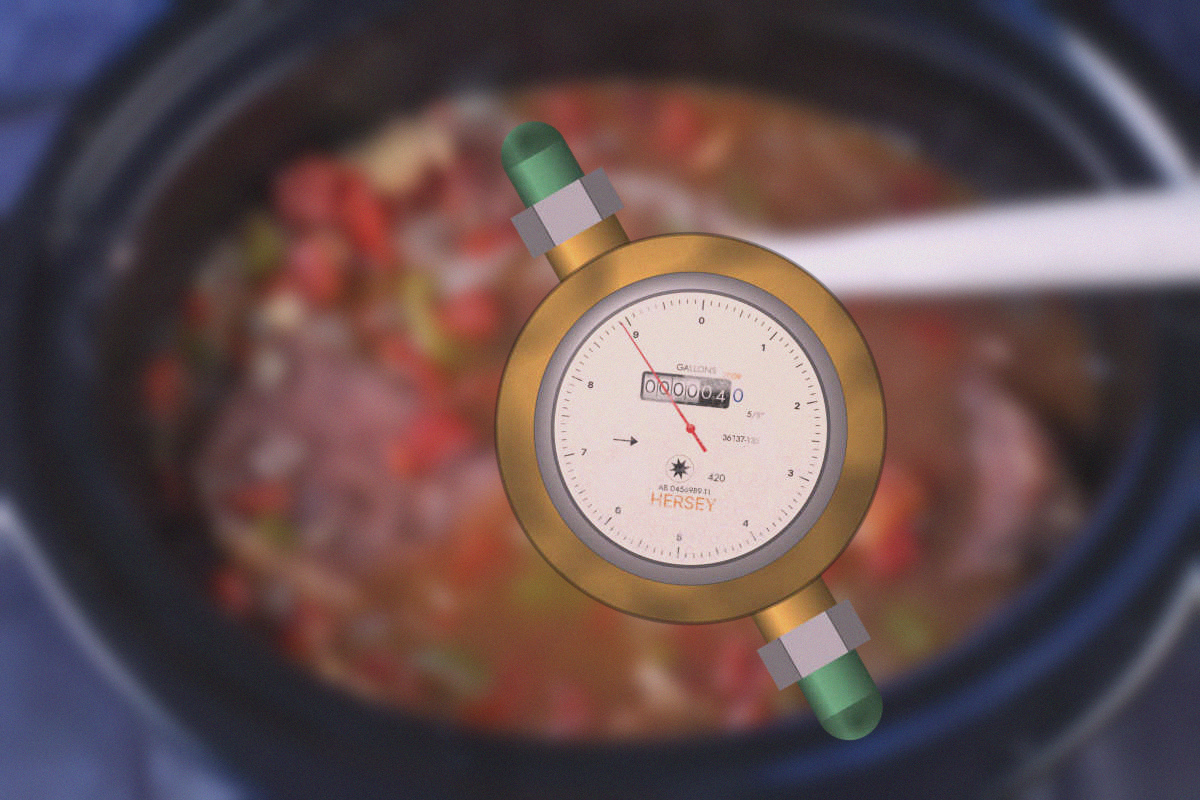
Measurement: 38.9 gal
